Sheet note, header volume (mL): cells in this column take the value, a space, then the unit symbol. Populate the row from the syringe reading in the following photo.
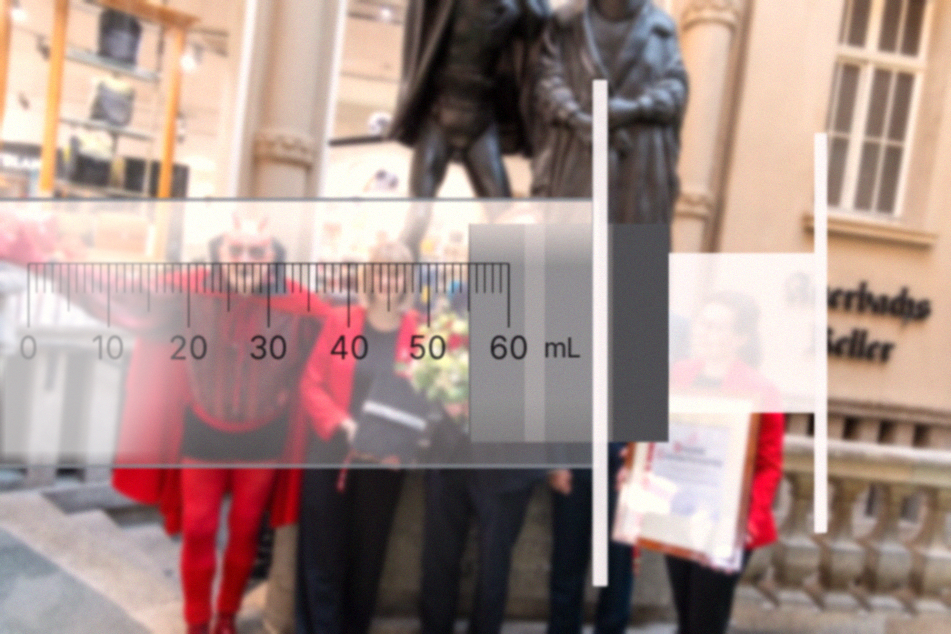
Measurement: 55 mL
